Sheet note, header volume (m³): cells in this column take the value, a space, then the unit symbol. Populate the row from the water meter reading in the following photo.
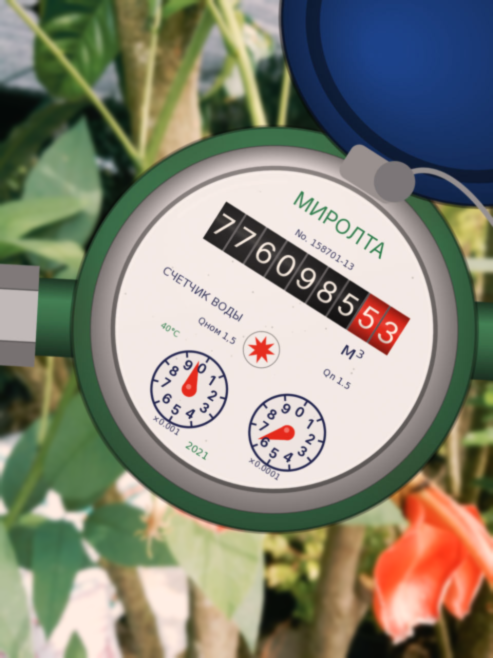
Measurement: 7760985.5296 m³
